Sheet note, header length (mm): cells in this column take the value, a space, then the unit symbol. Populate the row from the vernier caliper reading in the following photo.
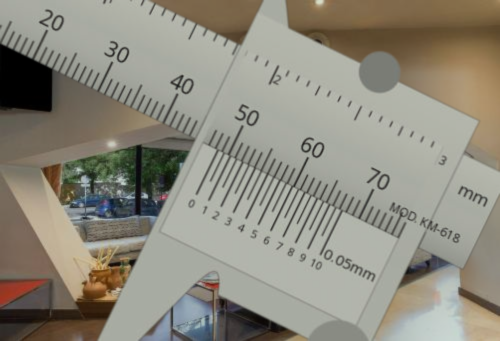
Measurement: 48.4 mm
